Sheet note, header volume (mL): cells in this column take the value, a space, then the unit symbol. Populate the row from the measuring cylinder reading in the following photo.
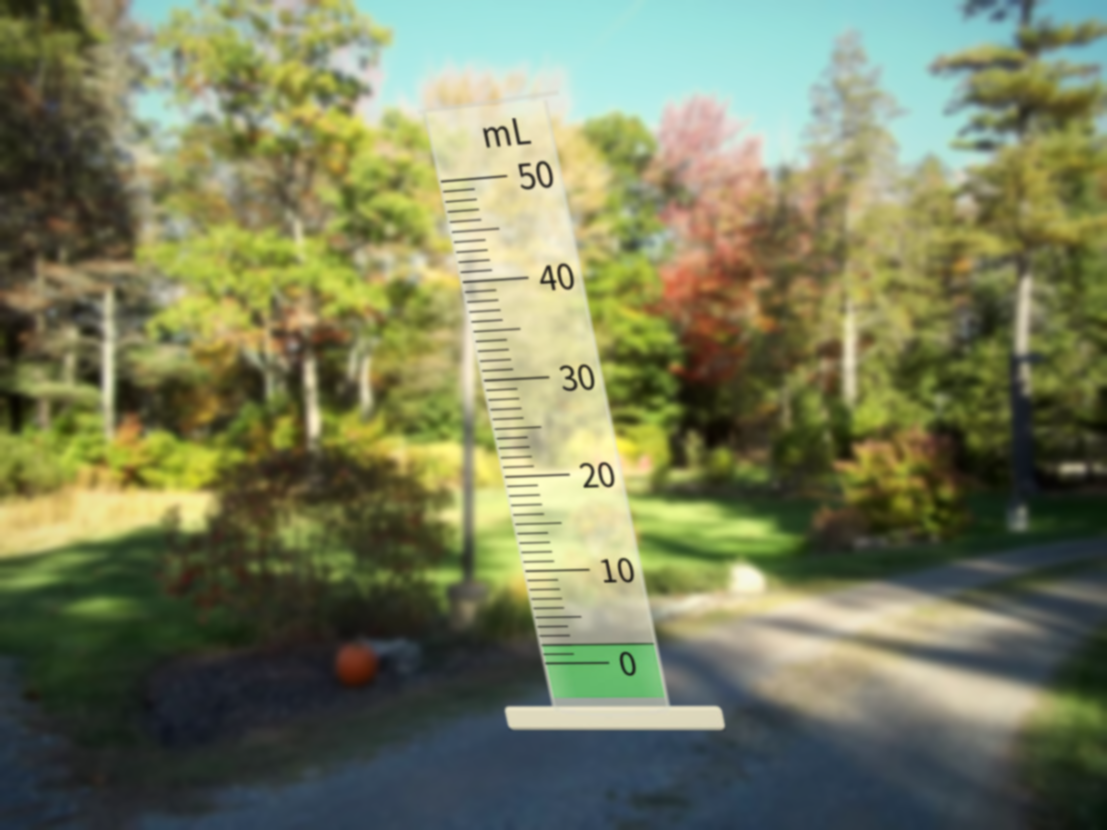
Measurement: 2 mL
